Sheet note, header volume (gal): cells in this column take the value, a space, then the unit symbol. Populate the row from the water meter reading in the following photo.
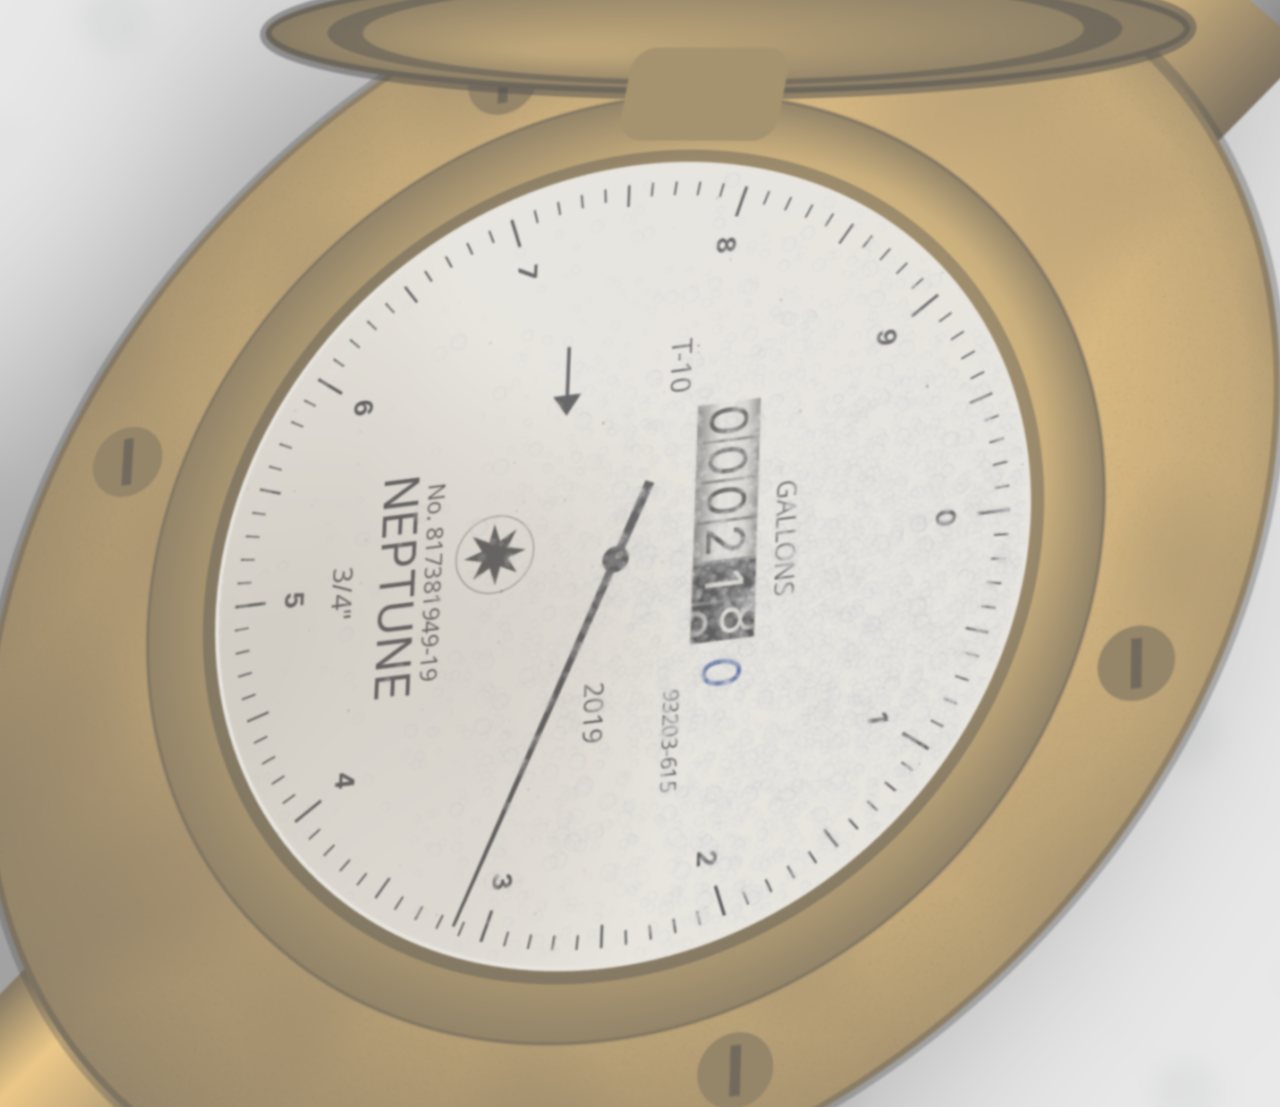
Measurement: 2183.1 gal
